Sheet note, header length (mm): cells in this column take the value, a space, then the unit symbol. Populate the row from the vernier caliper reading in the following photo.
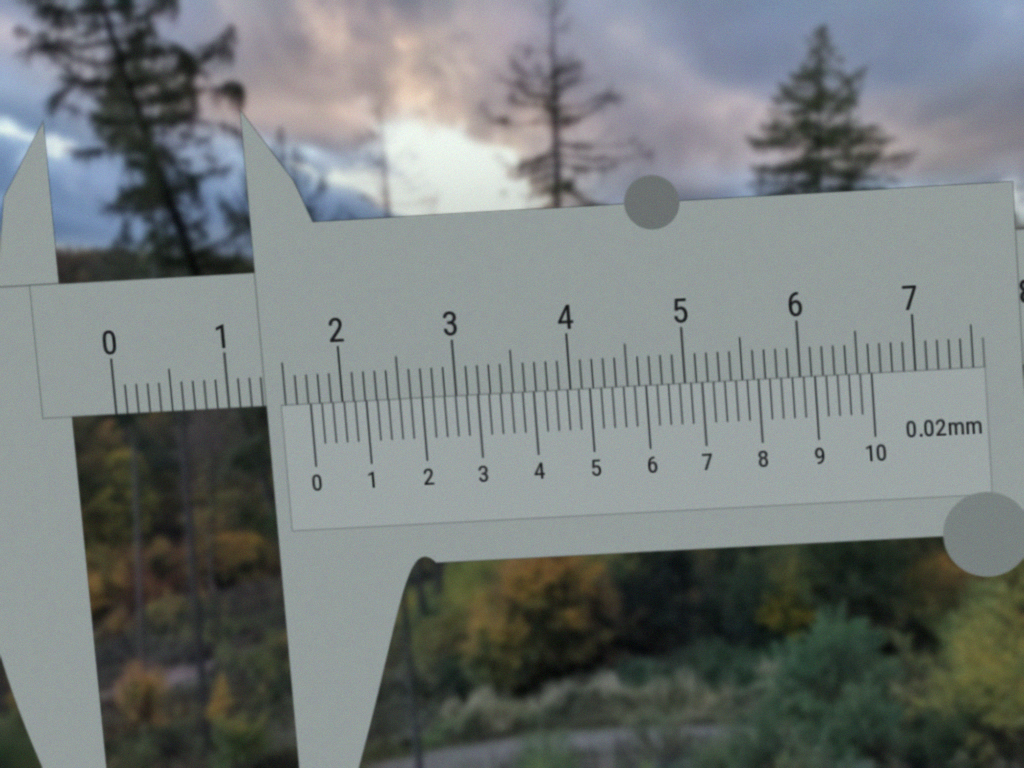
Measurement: 17.2 mm
